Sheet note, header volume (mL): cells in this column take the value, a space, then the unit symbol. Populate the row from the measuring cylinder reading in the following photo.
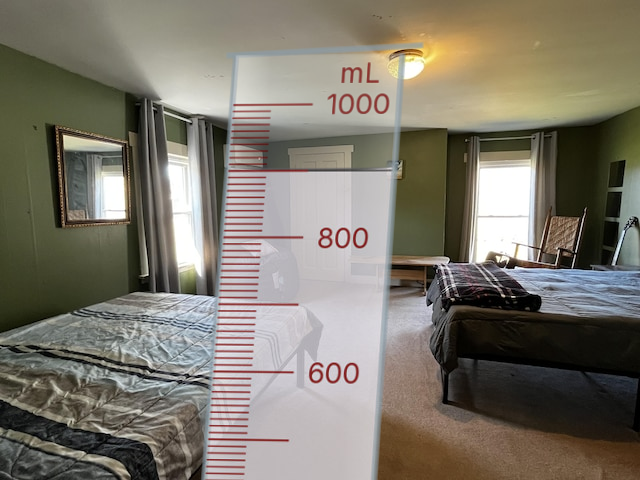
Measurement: 900 mL
